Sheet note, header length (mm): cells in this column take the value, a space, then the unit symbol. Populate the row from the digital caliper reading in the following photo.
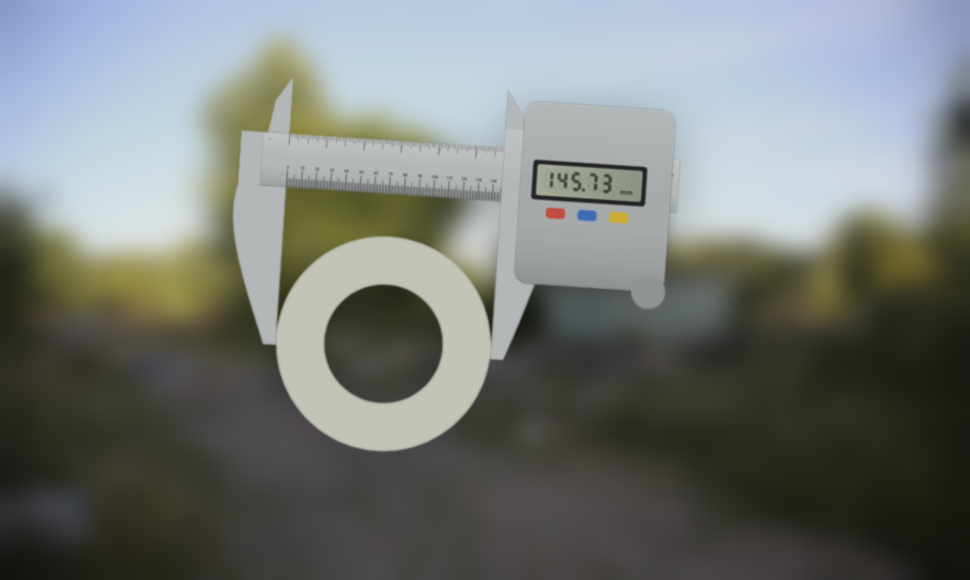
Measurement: 145.73 mm
